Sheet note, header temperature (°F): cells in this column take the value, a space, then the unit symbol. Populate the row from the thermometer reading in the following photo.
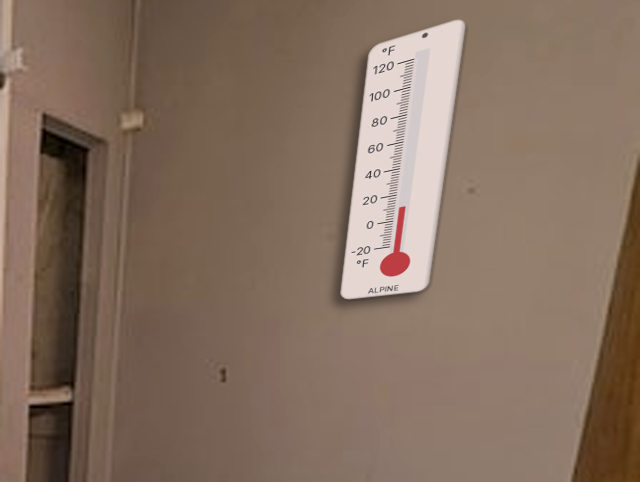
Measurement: 10 °F
